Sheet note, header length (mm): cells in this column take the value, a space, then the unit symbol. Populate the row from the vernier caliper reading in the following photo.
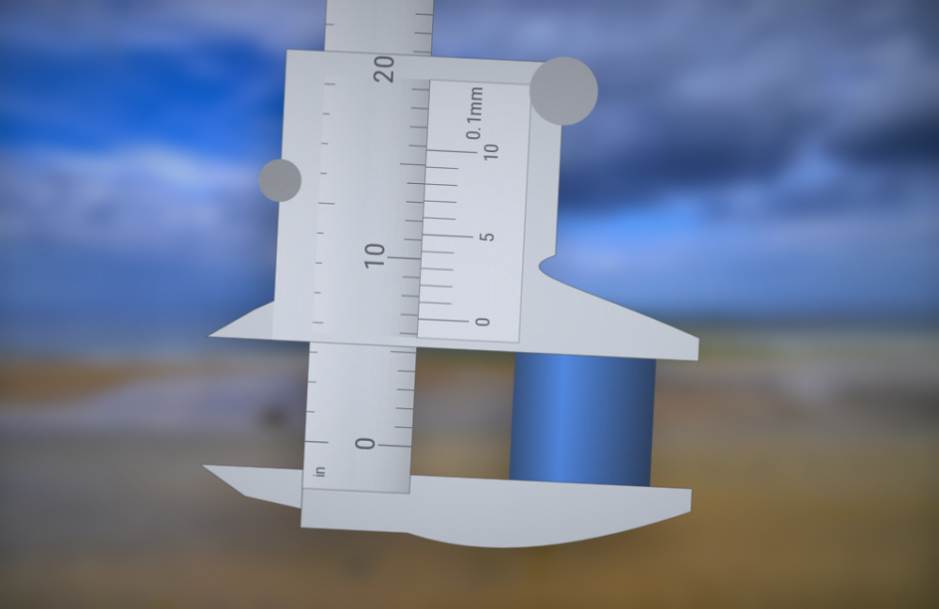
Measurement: 6.8 mm
